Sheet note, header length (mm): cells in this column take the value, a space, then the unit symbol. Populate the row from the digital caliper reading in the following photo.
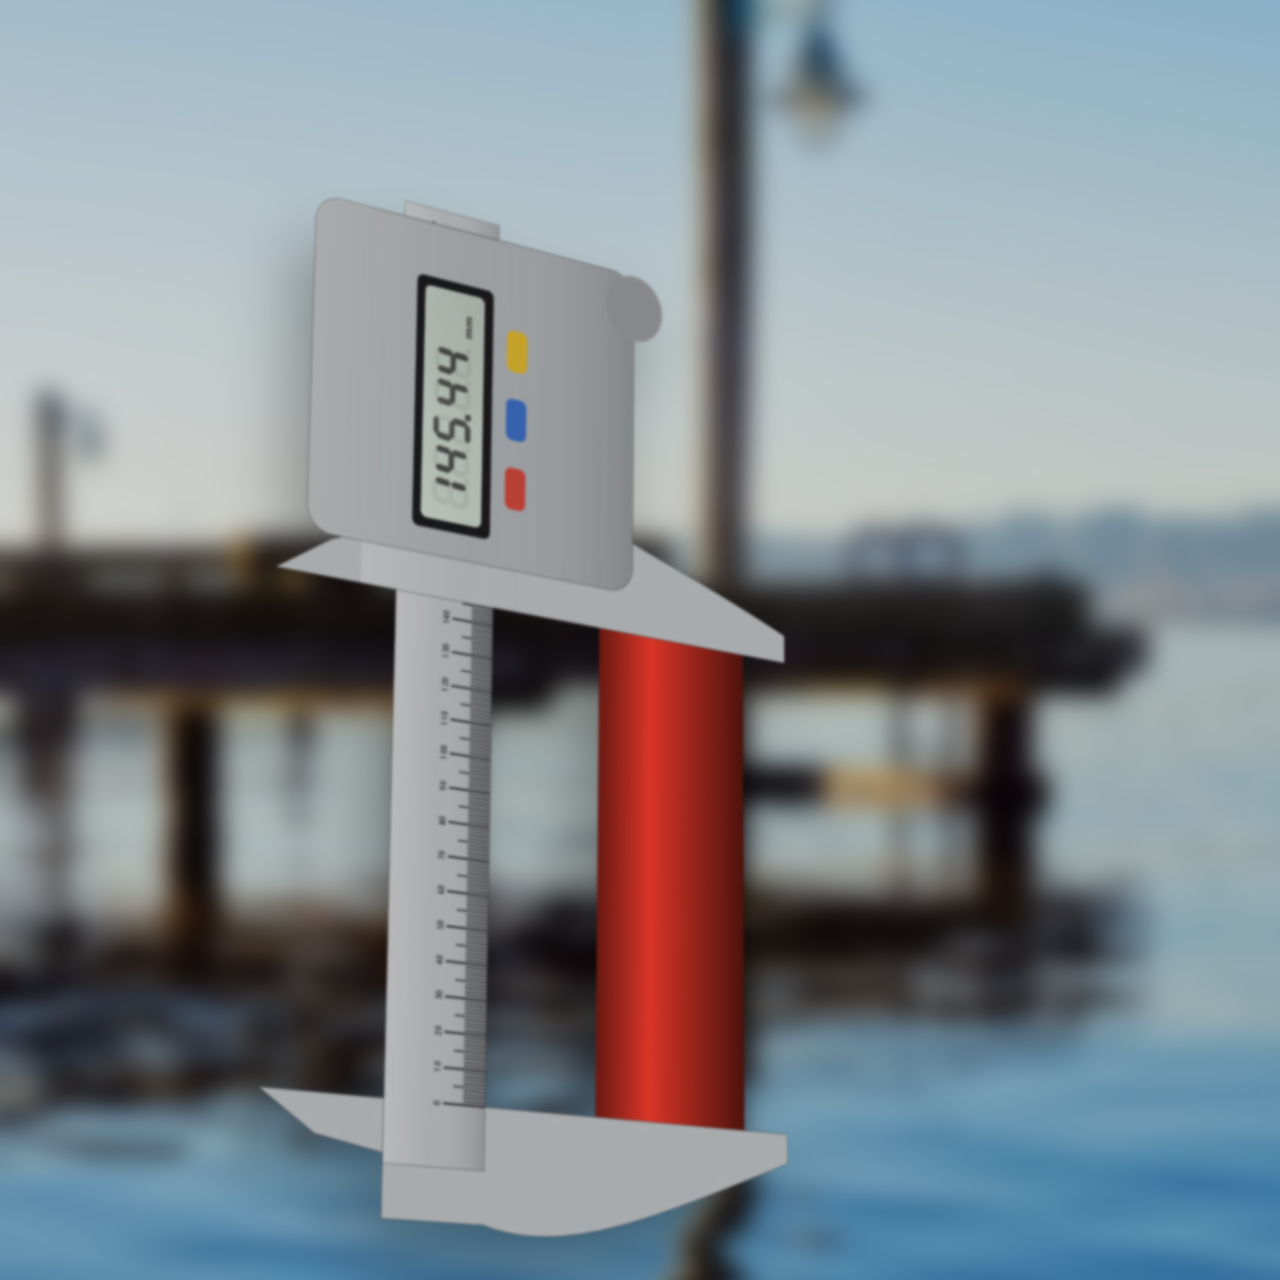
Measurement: 145.44 mm
